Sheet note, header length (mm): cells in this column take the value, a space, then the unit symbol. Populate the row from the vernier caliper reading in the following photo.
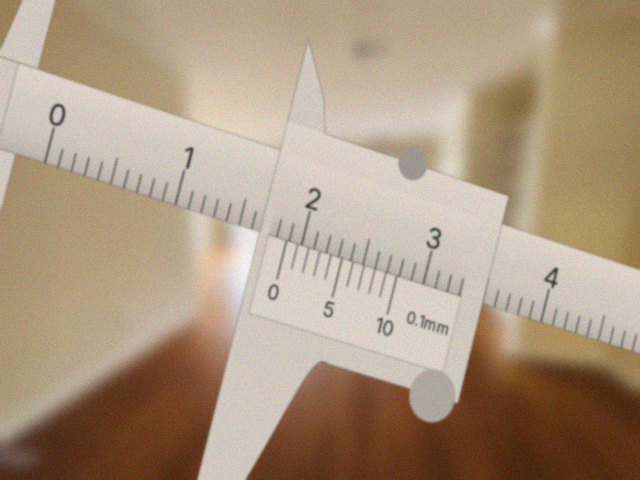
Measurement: 18.8 mm
